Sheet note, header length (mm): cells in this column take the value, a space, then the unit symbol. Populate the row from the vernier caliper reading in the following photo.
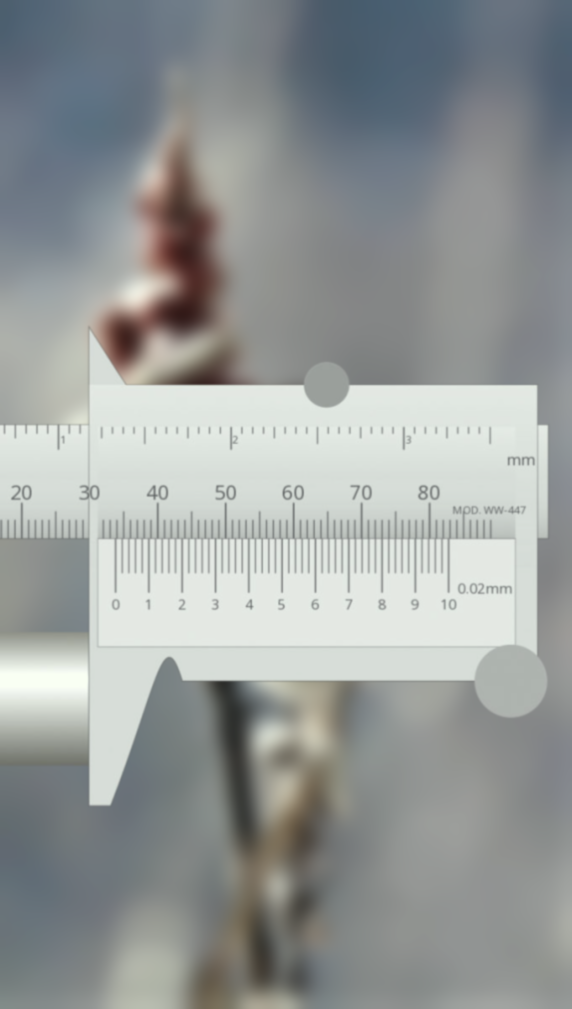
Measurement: 33.8 mm
